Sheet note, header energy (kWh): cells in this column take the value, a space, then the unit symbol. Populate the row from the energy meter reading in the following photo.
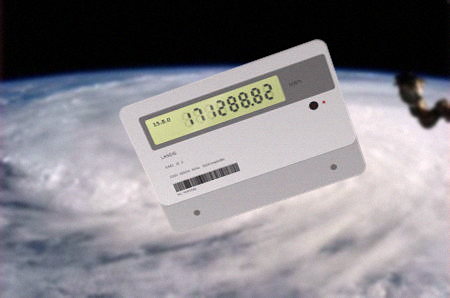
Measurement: 171288.82 kWh
